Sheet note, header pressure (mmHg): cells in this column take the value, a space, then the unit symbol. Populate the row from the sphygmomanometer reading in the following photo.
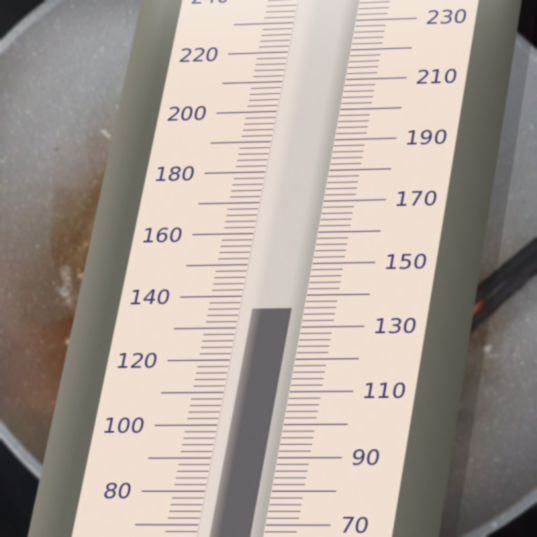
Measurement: 136 mmHg
